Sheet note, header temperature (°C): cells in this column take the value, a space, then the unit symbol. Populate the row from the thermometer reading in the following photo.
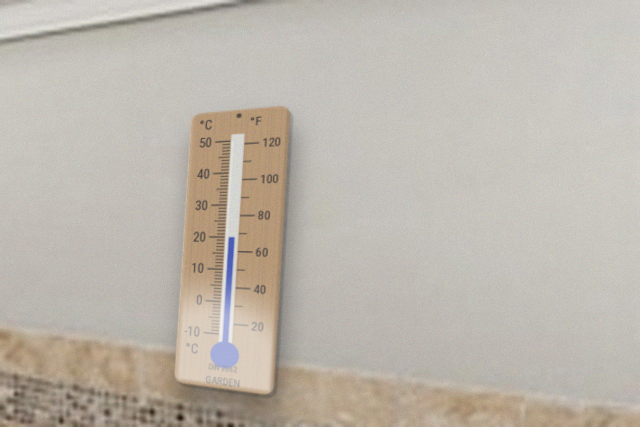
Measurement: 20 °C
